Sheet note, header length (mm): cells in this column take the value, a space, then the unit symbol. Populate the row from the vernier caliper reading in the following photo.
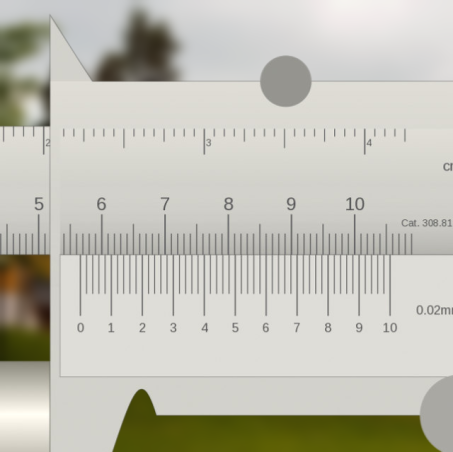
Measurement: 56.6 mm
